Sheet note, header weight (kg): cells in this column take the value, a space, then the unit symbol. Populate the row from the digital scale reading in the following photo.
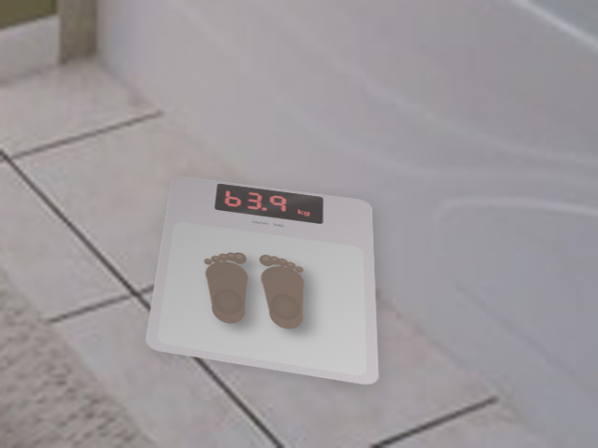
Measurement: 63.9 kg
